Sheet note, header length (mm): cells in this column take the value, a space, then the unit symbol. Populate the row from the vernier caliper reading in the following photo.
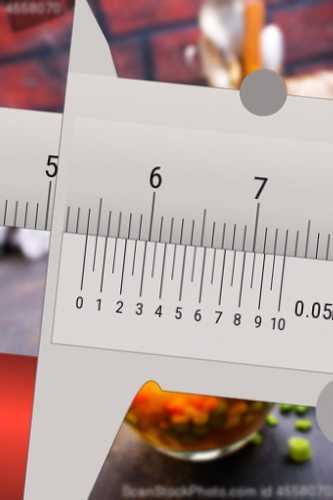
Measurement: 54.0 mm
